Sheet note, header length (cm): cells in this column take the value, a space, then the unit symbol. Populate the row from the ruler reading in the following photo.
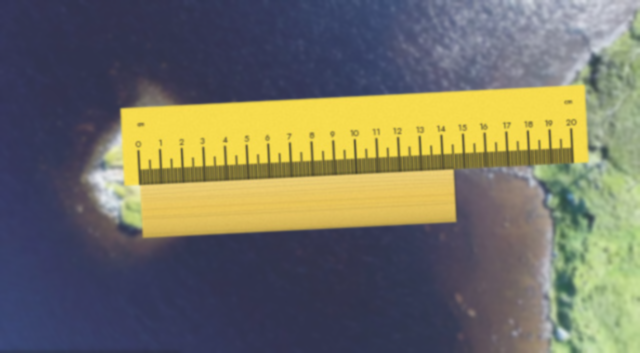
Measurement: 14.5 cm
